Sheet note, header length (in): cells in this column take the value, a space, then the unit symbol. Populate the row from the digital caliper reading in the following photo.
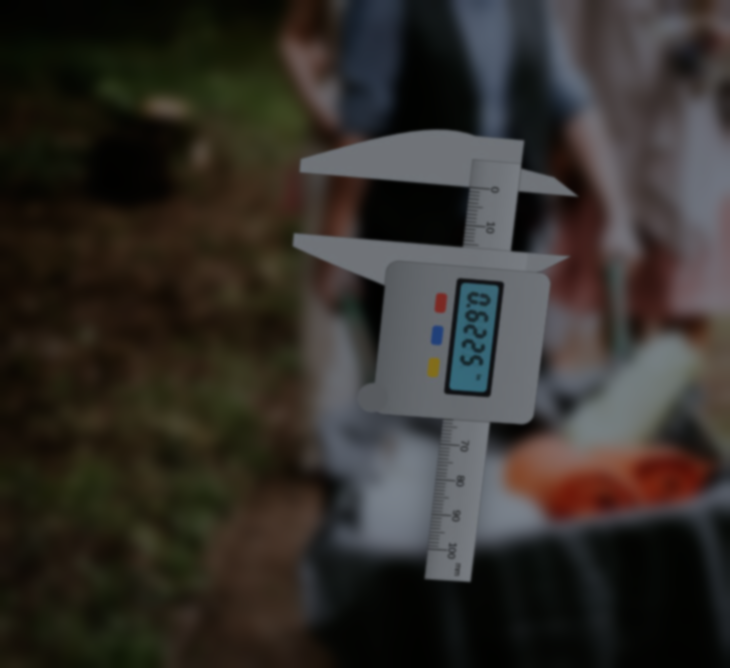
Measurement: 0.6225 in
